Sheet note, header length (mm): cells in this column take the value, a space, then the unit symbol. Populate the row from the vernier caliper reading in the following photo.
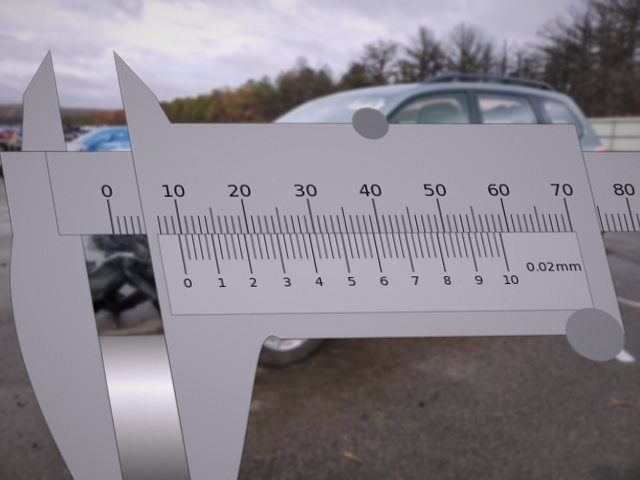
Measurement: 9.6 mm
